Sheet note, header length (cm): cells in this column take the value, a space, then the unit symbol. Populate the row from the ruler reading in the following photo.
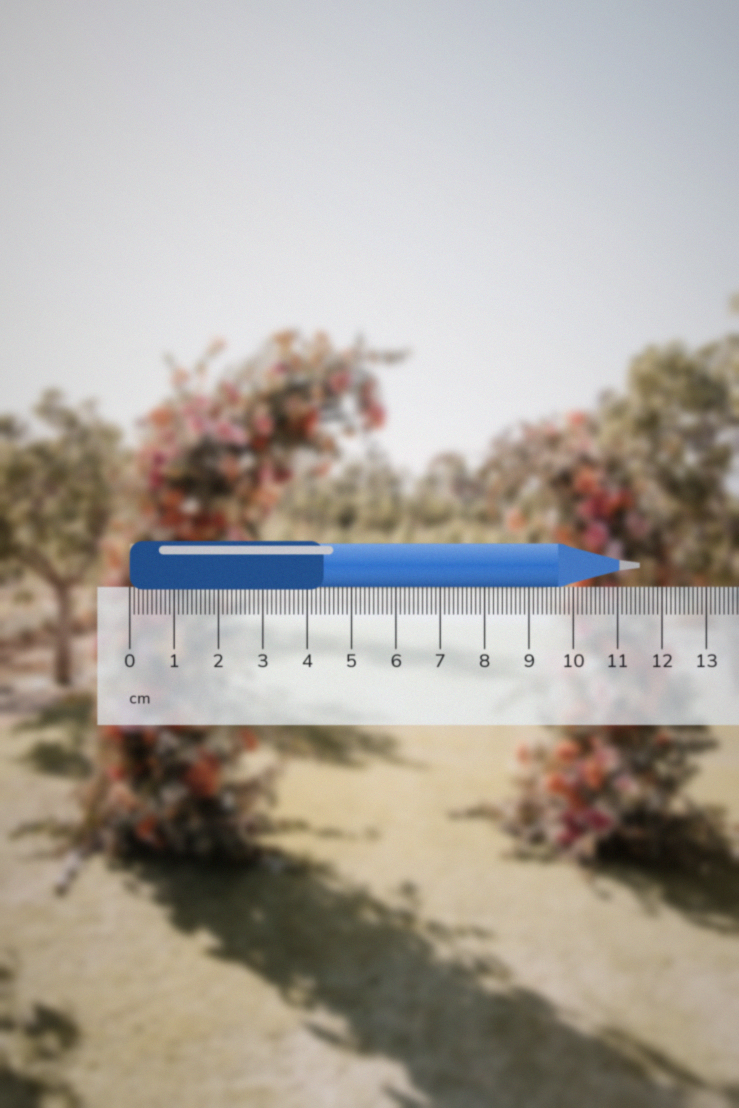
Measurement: 11.5 cm
